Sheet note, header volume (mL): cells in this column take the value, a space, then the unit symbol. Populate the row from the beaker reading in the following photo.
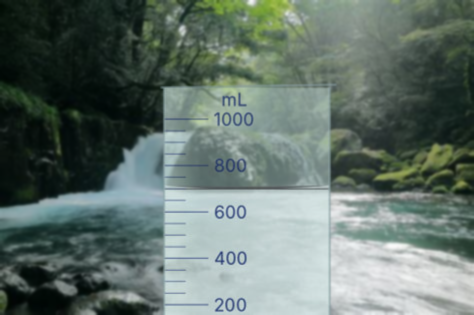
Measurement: 700 mL
